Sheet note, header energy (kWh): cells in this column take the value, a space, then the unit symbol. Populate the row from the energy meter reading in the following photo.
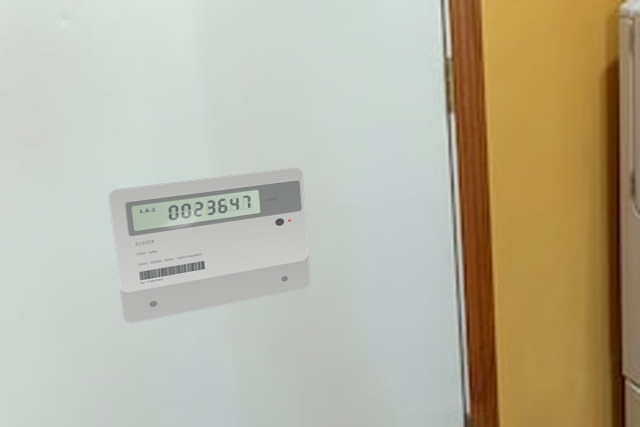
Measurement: 23647 kWh
